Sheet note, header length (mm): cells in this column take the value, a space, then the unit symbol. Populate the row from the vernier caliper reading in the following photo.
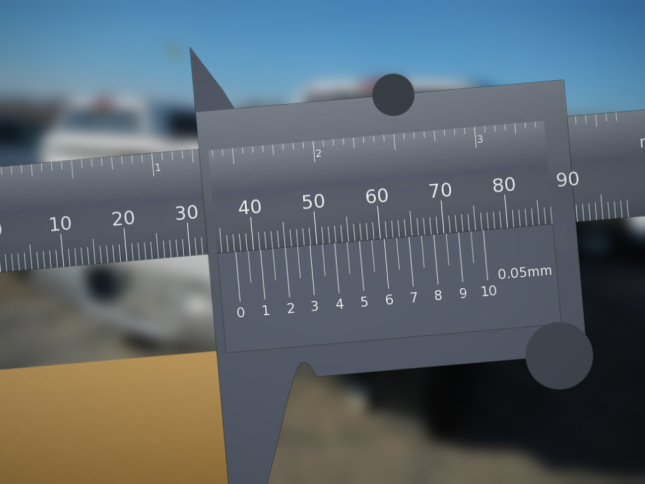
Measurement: 37.2 mm
